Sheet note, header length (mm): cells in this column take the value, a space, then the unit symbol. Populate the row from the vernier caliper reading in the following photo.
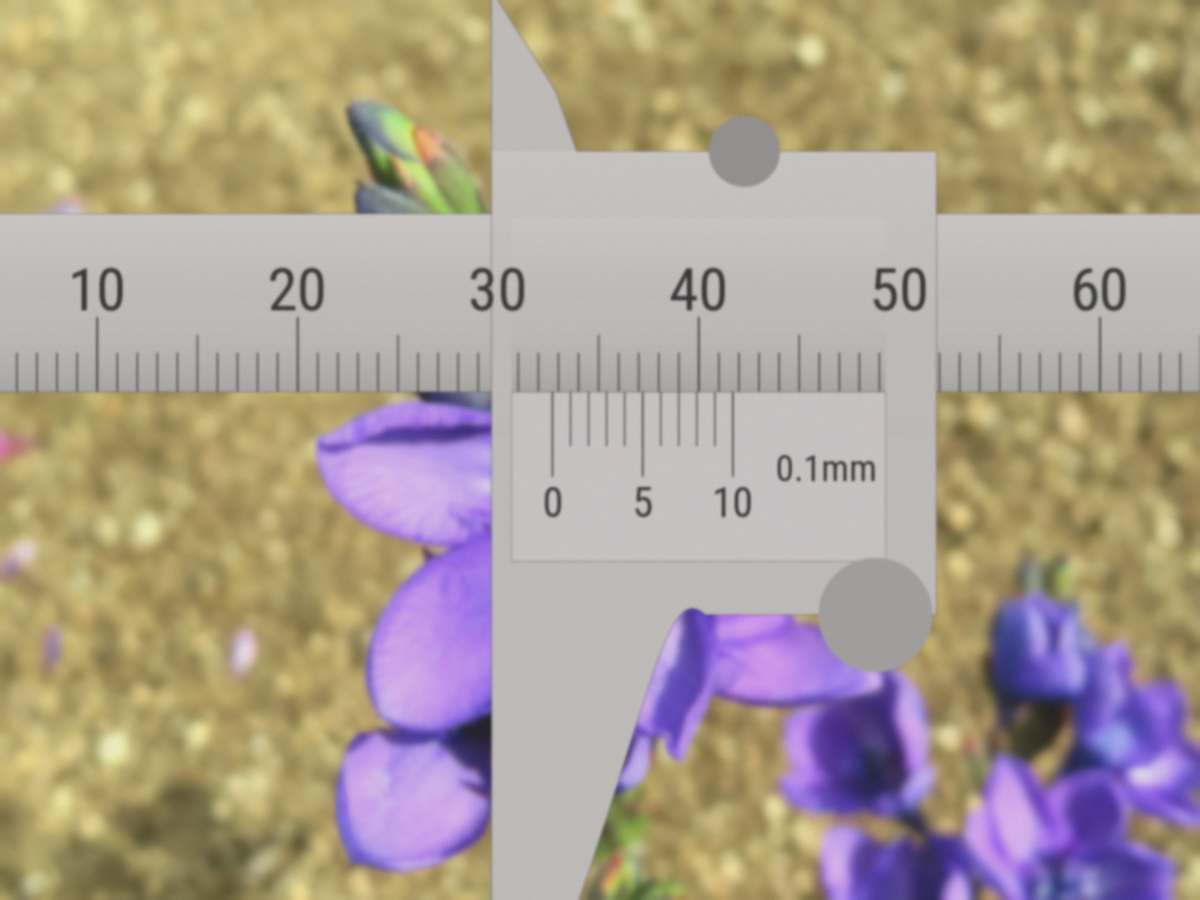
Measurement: 32.7 mm
